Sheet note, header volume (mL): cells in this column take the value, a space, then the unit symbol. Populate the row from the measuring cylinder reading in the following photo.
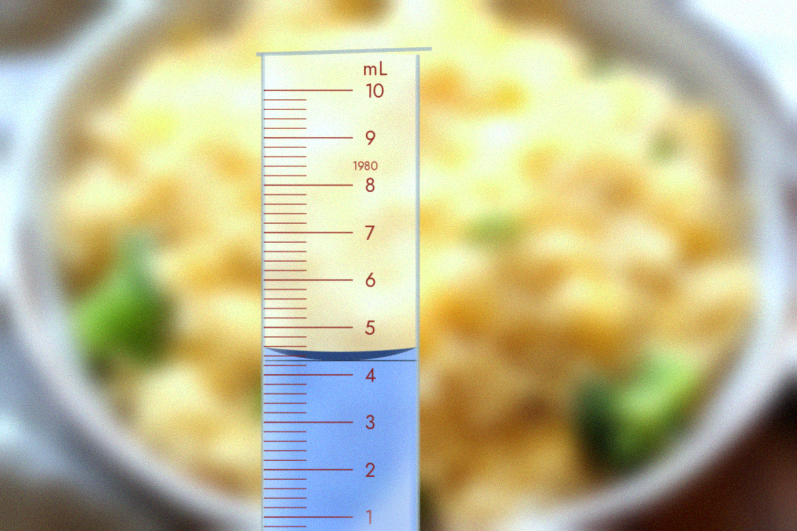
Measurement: 4.3 mL
